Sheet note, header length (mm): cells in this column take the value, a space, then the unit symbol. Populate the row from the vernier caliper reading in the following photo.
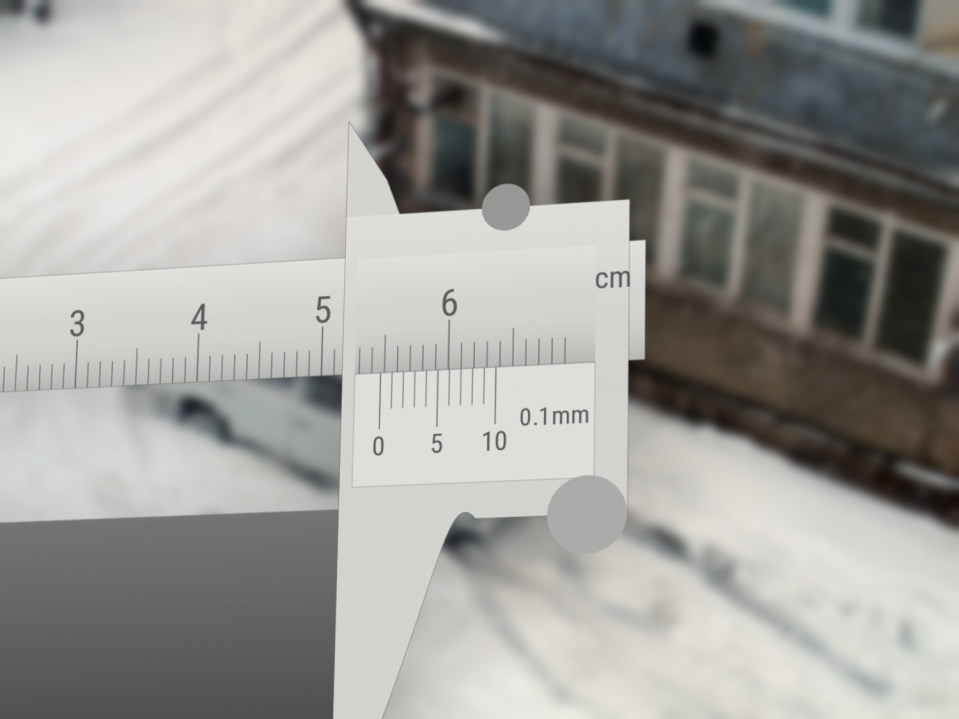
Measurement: 54.7 mm
